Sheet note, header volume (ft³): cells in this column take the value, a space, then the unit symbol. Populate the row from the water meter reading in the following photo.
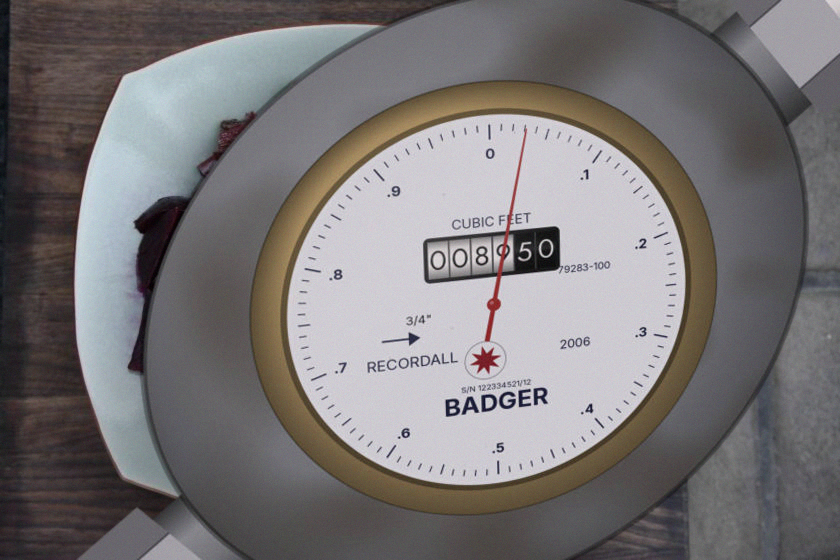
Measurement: 8950.03 ft³
